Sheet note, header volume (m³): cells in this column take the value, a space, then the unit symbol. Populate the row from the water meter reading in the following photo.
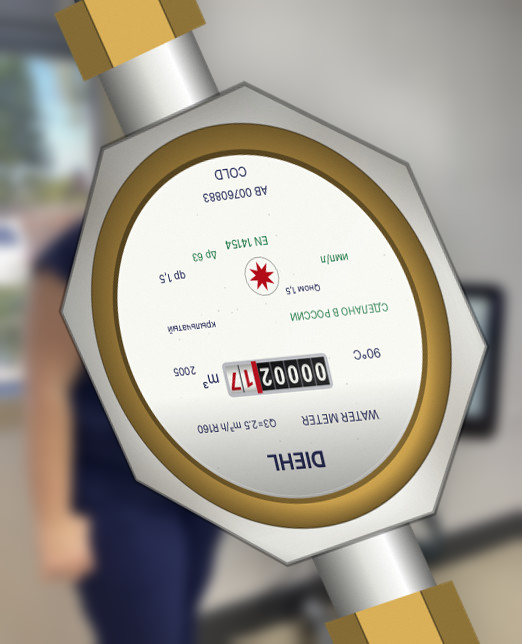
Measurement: 2.17 m³
